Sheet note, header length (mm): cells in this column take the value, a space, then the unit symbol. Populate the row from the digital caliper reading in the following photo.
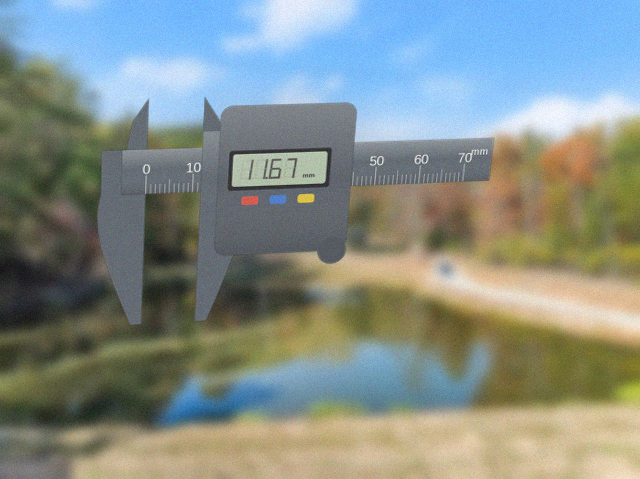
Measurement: 11.67 mm
